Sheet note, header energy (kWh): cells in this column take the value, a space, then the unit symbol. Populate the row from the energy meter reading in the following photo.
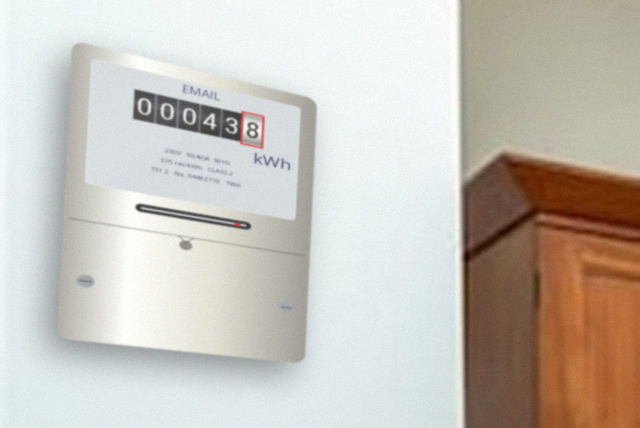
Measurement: 43.8 kWh
